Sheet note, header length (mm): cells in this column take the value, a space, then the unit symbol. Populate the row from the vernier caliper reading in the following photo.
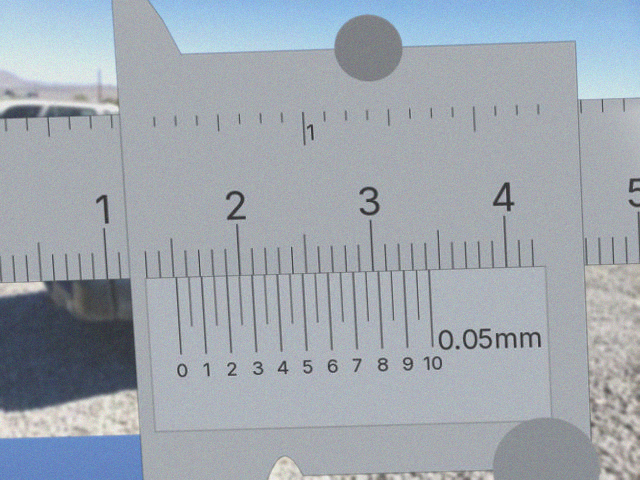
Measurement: 15.2 mm
